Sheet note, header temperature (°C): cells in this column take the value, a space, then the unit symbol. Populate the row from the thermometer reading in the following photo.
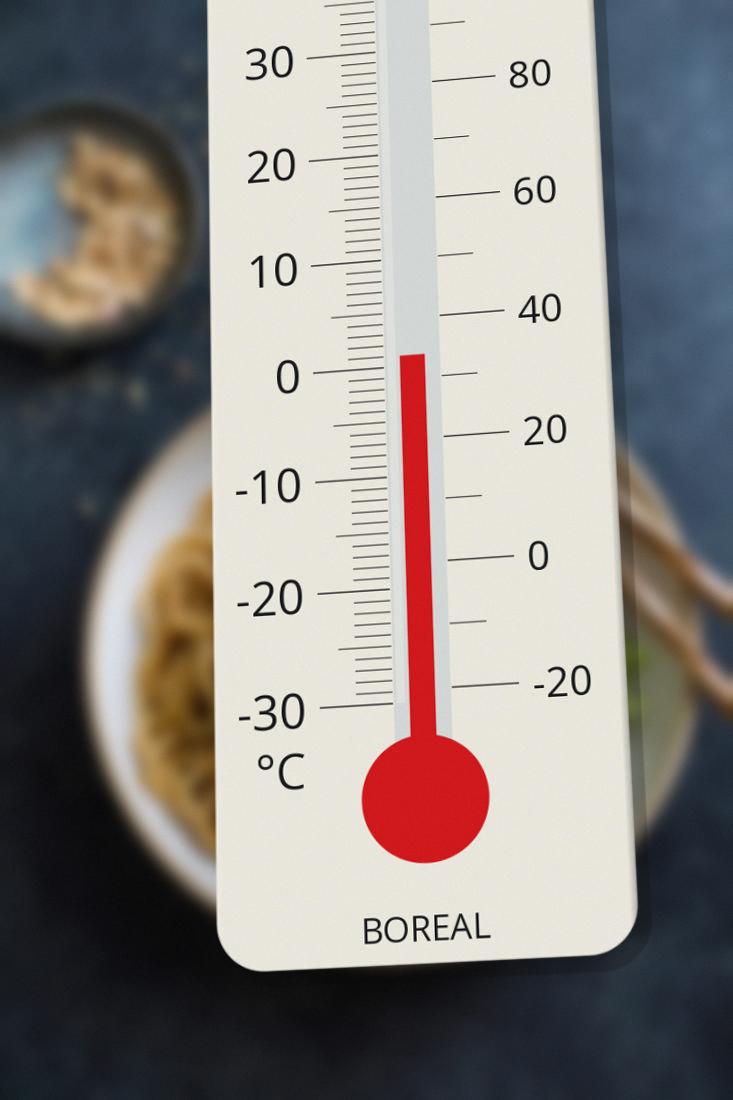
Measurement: 1 °C
